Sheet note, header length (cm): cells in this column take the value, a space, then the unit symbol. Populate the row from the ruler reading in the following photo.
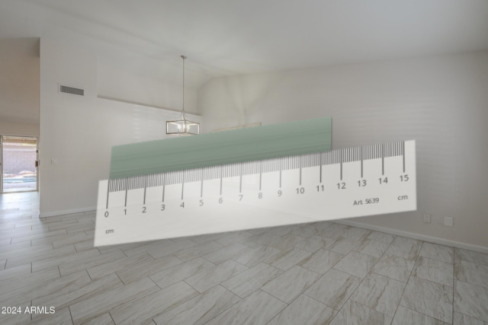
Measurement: 11.5 cm
